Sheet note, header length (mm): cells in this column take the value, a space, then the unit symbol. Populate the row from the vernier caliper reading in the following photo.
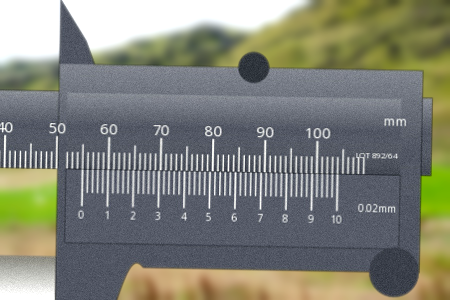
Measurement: 55.0 mm
